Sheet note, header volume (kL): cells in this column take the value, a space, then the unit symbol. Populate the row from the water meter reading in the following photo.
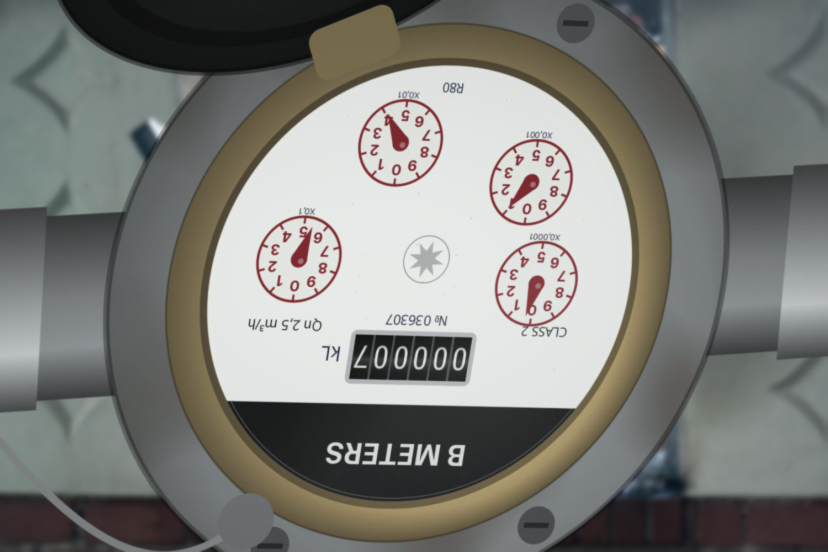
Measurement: 7.5410 kL
